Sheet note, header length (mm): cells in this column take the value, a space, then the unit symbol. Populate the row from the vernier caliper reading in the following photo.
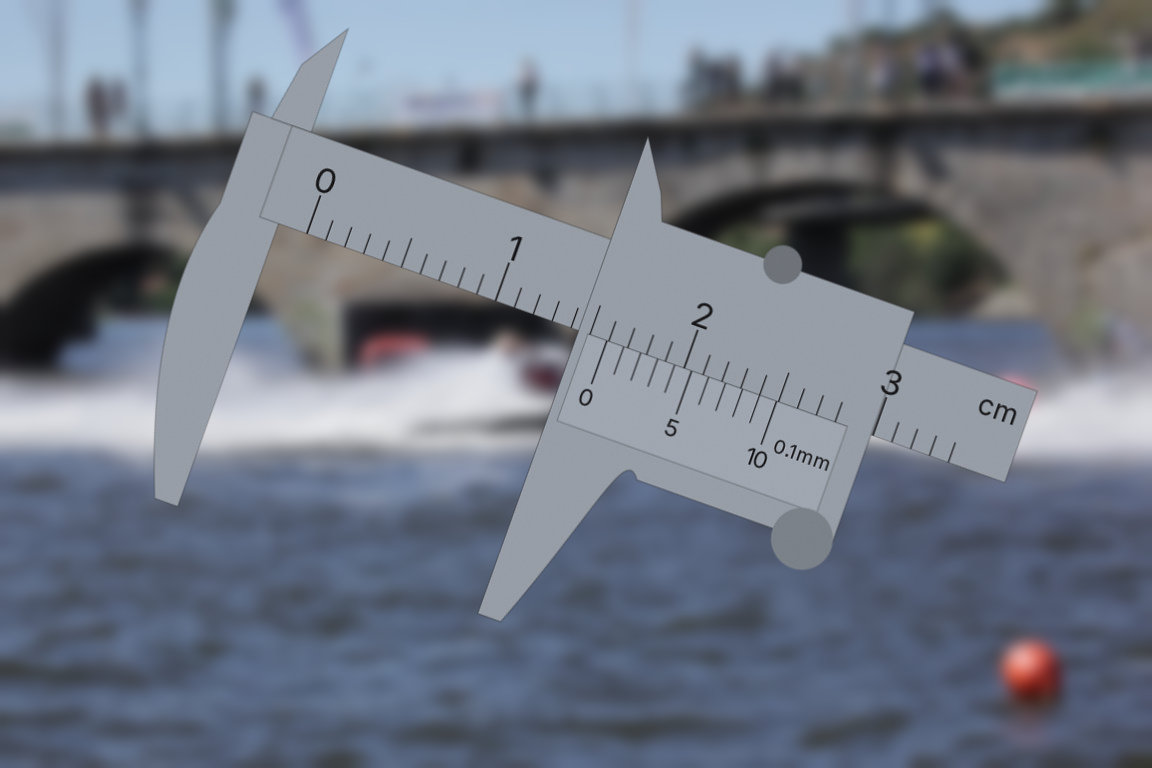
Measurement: 15.9 mm
